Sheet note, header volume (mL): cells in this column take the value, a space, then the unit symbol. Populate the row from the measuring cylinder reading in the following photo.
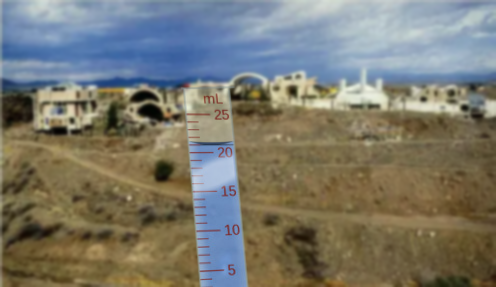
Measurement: 21 mL
